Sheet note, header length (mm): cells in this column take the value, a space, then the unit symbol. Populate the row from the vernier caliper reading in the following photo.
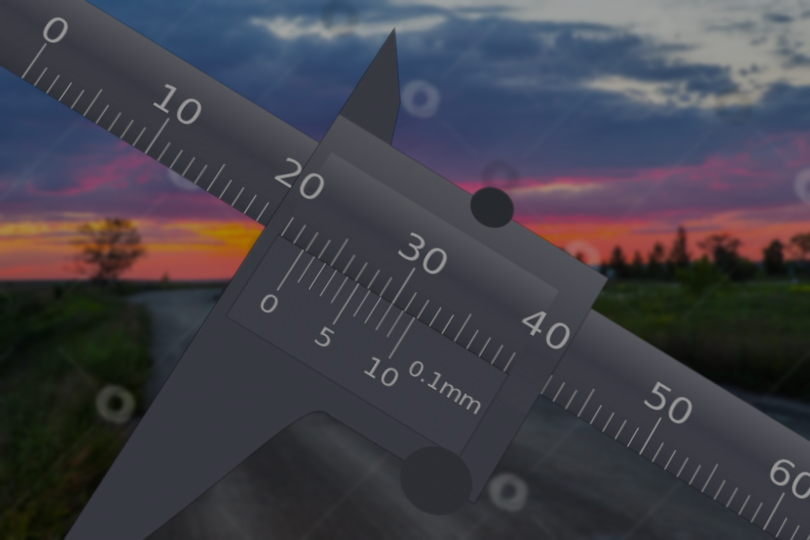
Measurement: 22.8 mm
